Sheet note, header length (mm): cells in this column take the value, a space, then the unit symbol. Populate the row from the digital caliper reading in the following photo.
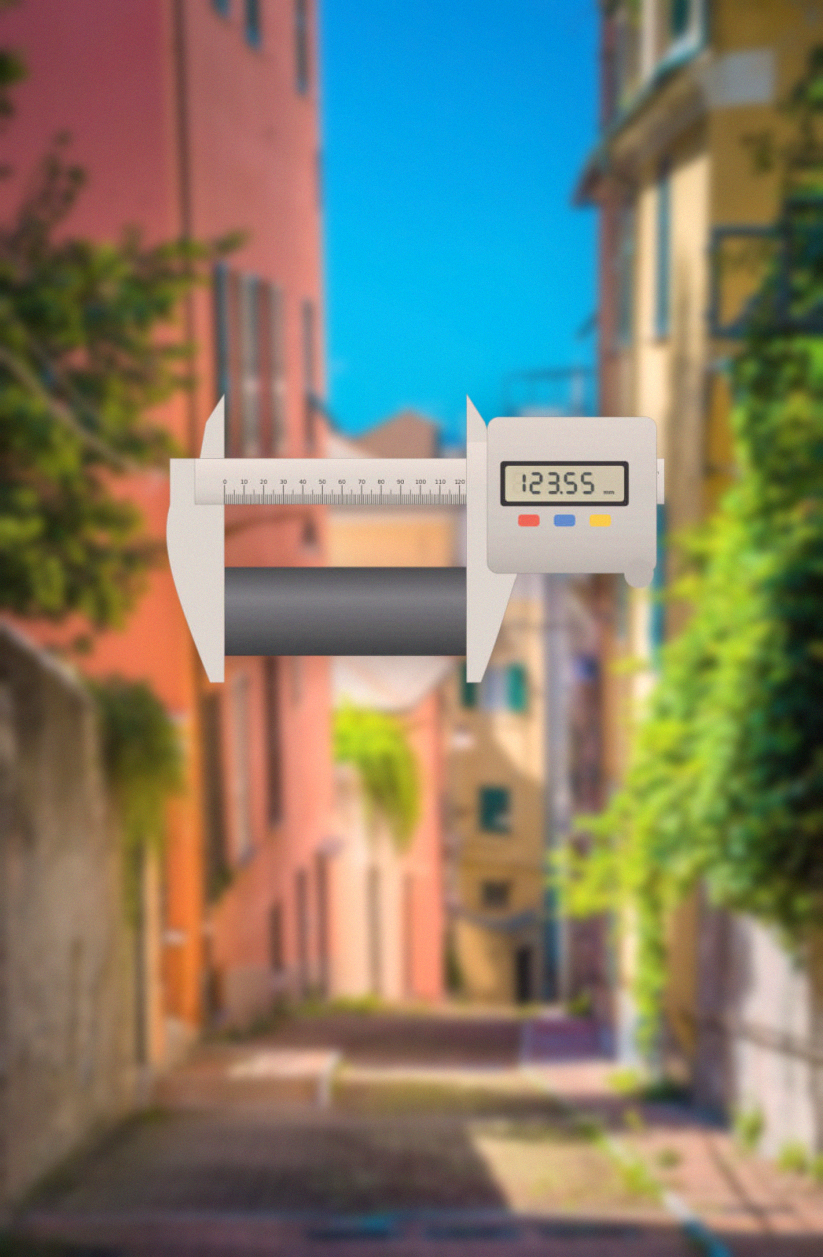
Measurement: 123.55 mm
